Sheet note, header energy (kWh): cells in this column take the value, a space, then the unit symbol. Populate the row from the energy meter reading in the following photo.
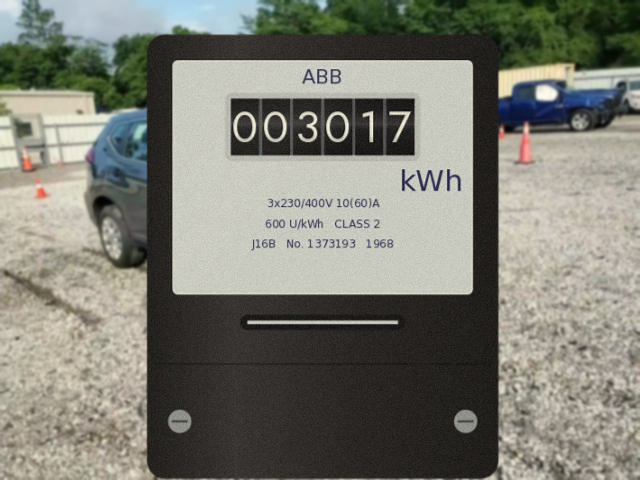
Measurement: 3017 kWh
